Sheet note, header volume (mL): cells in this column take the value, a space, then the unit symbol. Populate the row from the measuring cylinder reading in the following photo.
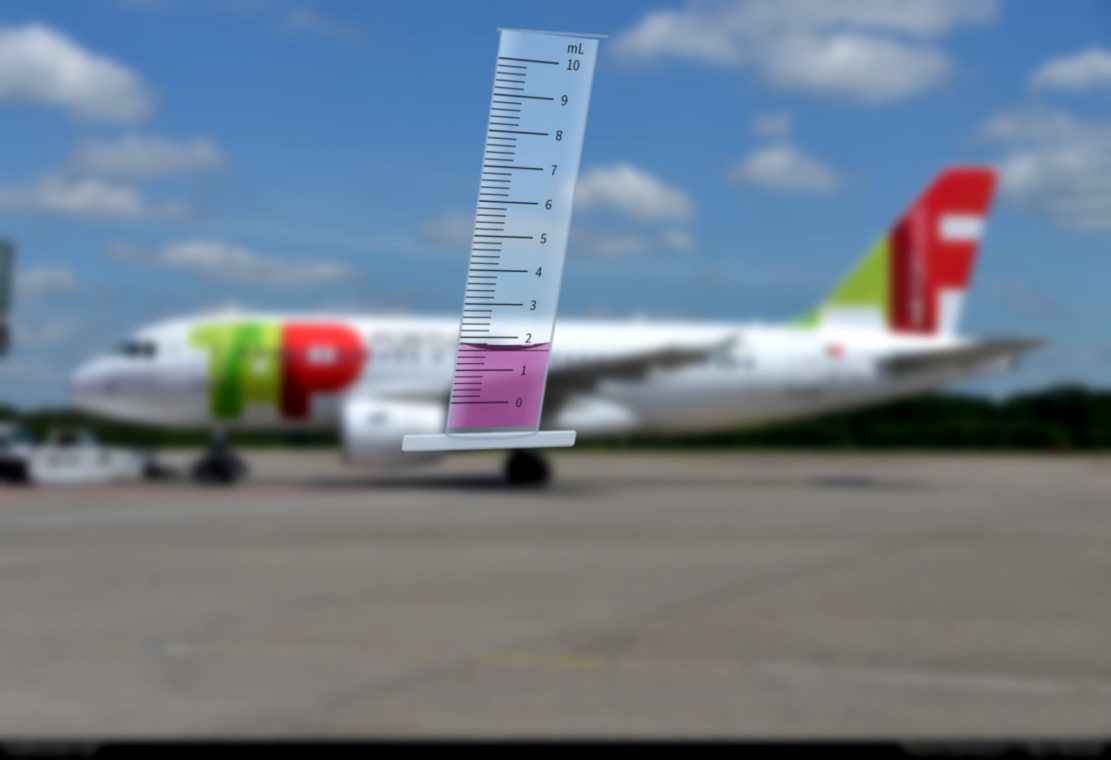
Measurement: 1.6 mL
